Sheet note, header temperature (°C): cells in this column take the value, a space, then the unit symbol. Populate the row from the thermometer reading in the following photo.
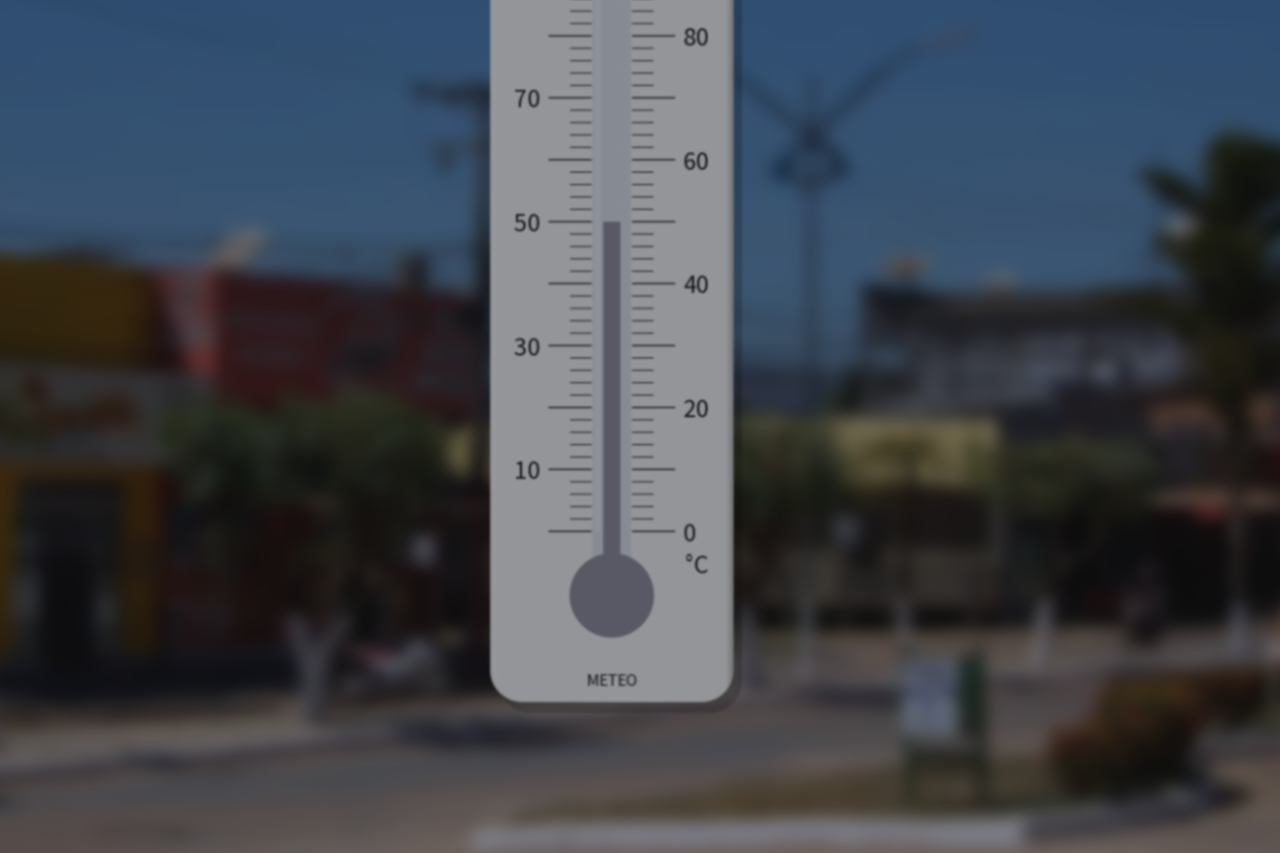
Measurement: 50 °C
